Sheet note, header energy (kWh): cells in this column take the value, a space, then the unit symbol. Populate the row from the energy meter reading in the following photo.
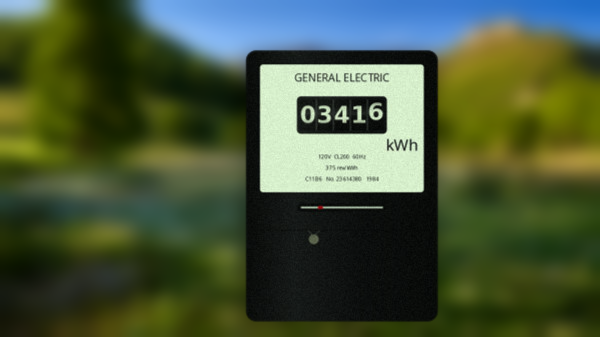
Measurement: 3416 kWh
